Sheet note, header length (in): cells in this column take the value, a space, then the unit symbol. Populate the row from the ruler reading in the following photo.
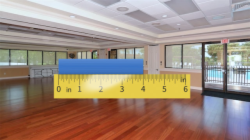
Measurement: 4 in
